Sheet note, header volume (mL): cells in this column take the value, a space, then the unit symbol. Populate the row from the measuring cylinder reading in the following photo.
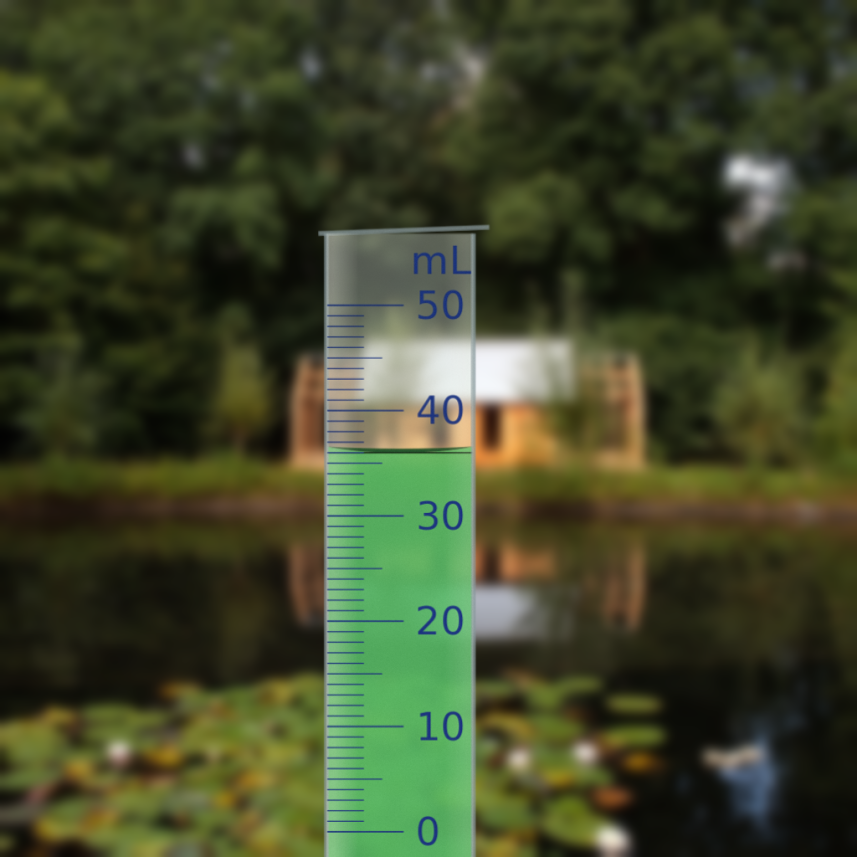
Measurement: 36 mL
